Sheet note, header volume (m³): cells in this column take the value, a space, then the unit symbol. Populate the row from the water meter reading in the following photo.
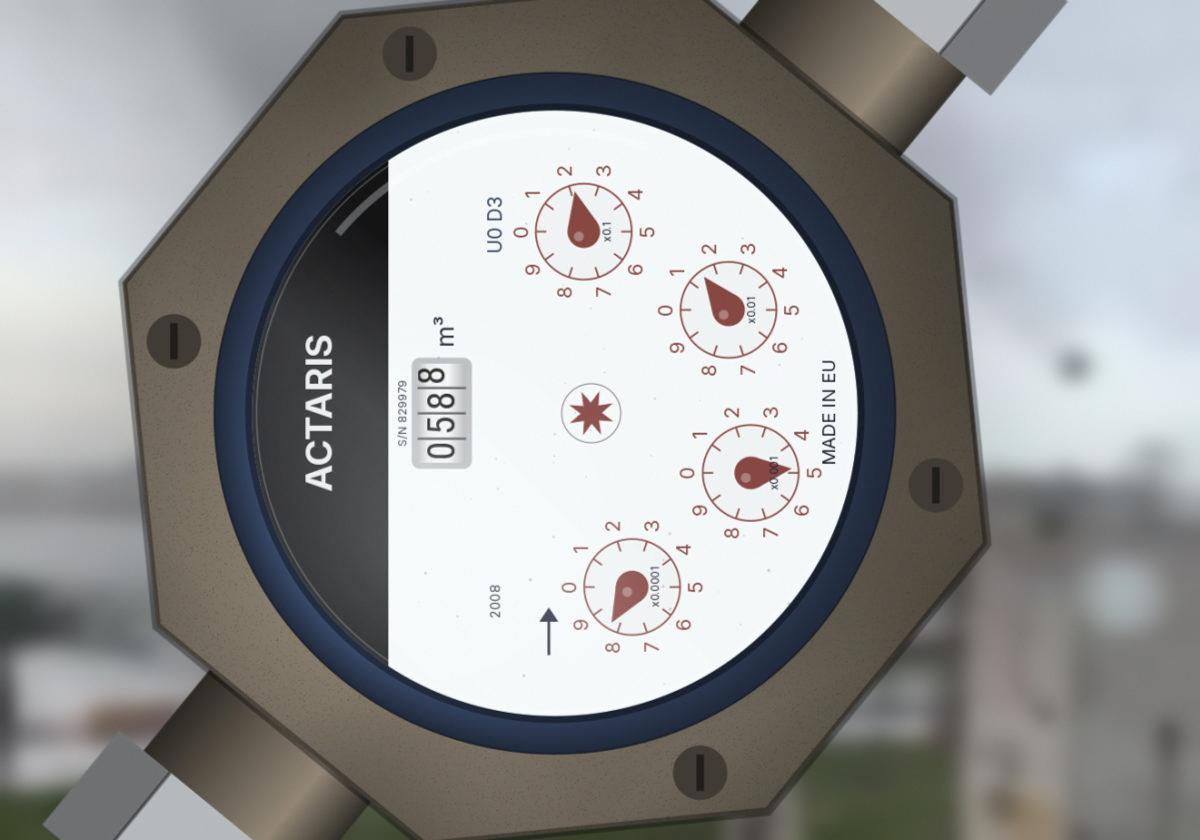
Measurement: 588.2148 m³
